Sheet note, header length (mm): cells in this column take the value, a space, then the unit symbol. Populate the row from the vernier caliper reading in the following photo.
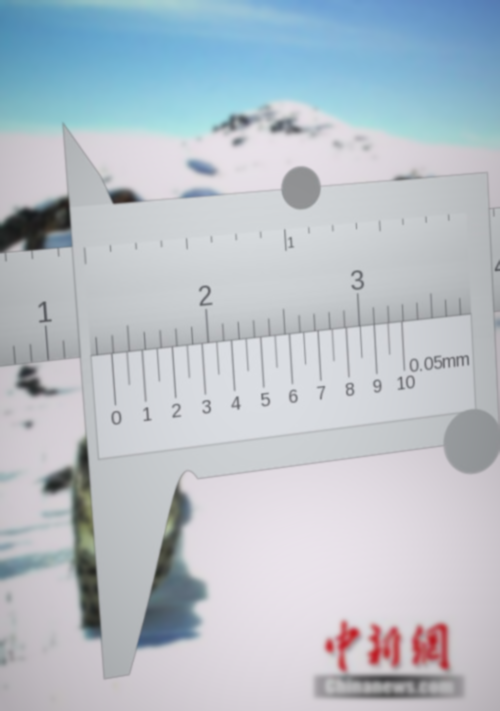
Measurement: 13.9 mm
